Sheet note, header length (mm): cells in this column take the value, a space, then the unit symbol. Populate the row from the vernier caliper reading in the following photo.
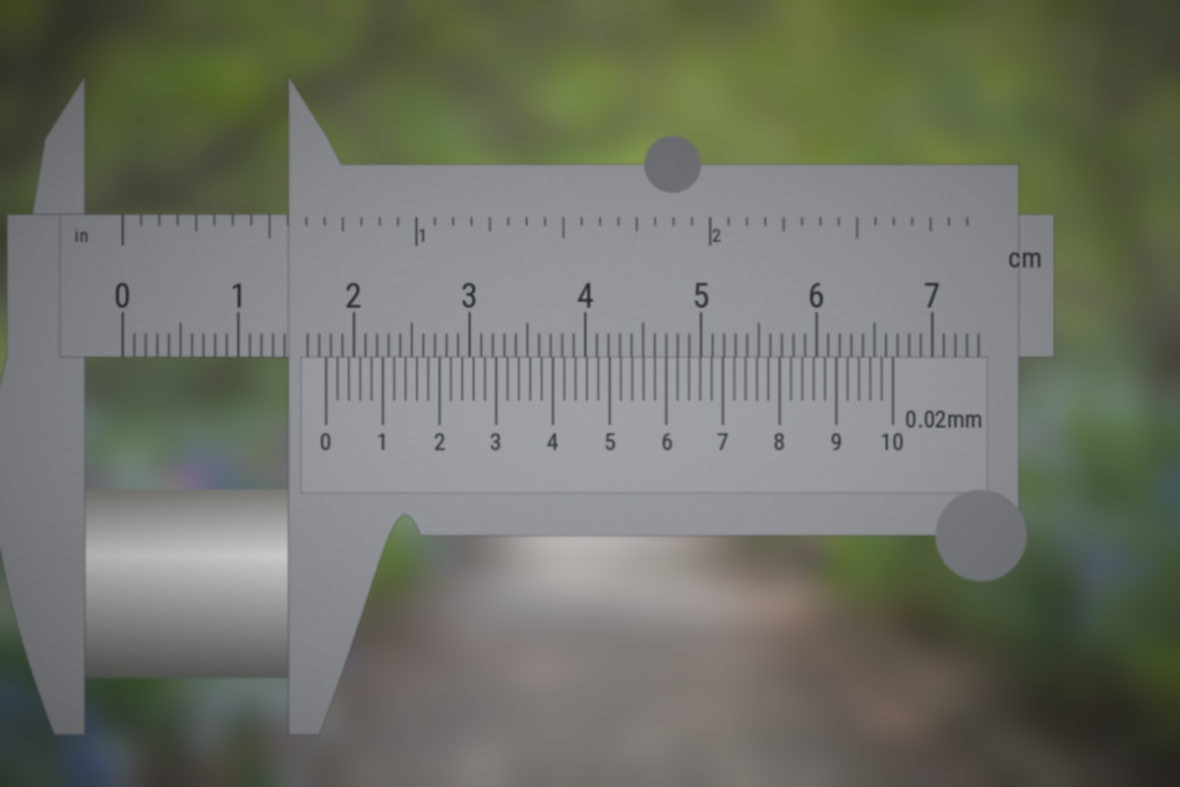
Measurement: 17.6 mm
